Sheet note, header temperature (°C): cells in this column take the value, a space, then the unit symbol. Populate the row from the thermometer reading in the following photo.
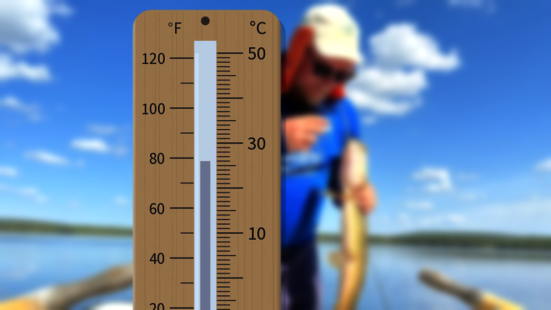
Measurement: 26 °C
